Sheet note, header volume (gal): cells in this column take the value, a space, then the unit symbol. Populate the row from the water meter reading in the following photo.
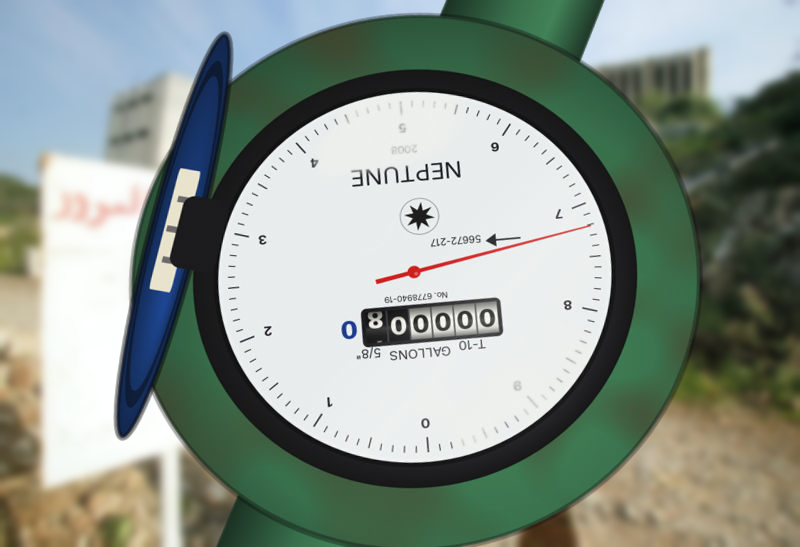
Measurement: 77.2 gal
